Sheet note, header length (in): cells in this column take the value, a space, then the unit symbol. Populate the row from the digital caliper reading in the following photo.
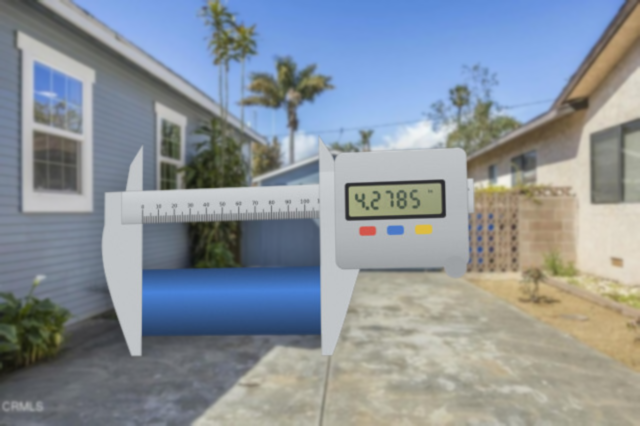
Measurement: 4.2785 in
